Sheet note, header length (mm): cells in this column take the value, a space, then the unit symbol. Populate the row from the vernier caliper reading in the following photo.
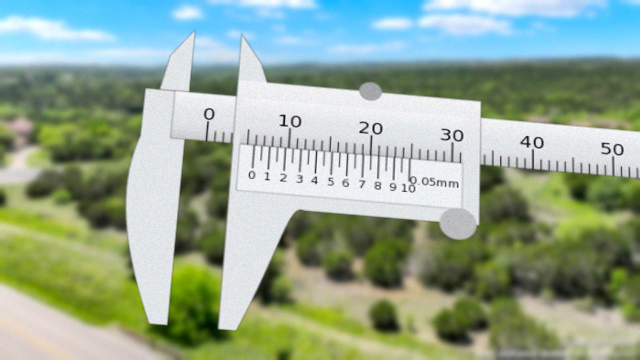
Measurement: 5.8 mm
